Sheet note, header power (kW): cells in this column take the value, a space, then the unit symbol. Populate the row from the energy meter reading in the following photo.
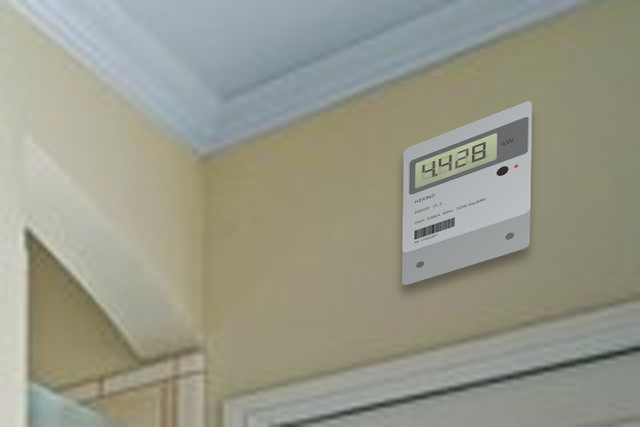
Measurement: 4.428 kW
